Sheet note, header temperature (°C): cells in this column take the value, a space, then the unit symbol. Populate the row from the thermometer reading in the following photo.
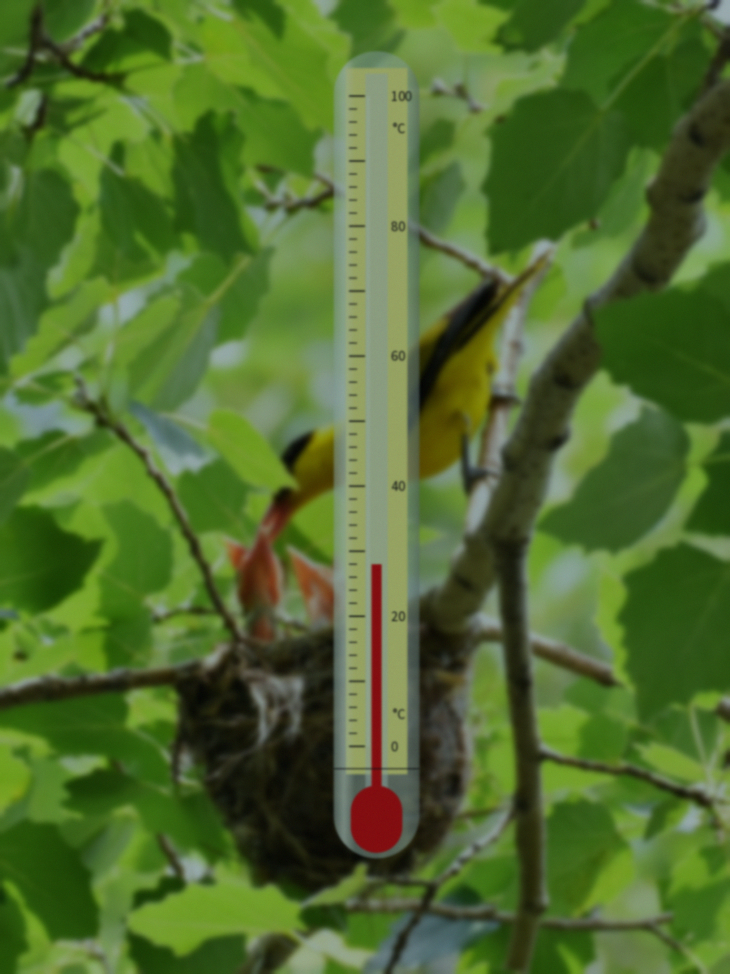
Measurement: 28 °C
